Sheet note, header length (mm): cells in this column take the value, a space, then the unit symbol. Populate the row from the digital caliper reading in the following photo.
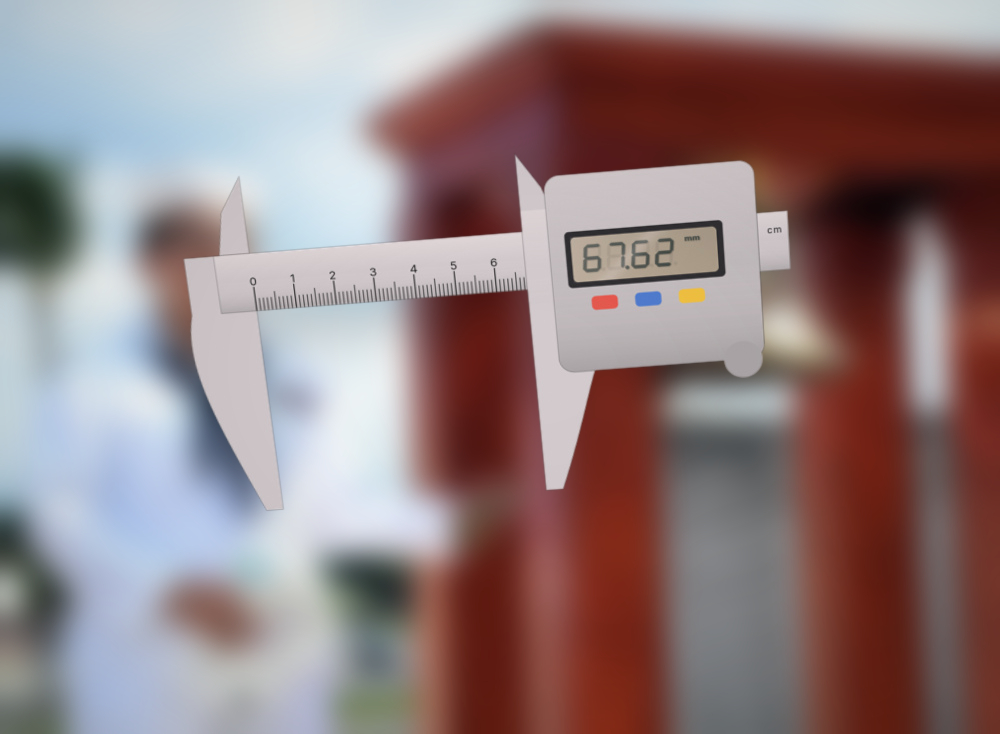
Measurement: 67.62 mm
